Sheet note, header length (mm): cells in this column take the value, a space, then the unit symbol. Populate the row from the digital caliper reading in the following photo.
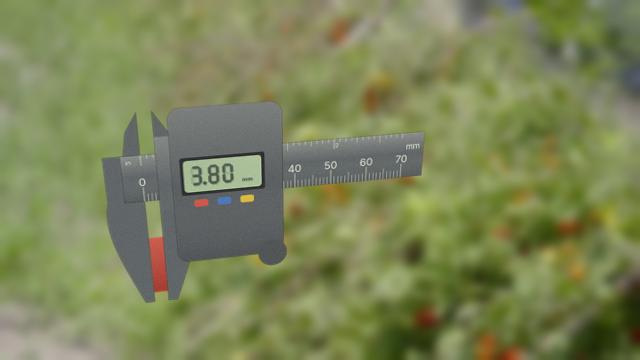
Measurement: 3.80 mm
